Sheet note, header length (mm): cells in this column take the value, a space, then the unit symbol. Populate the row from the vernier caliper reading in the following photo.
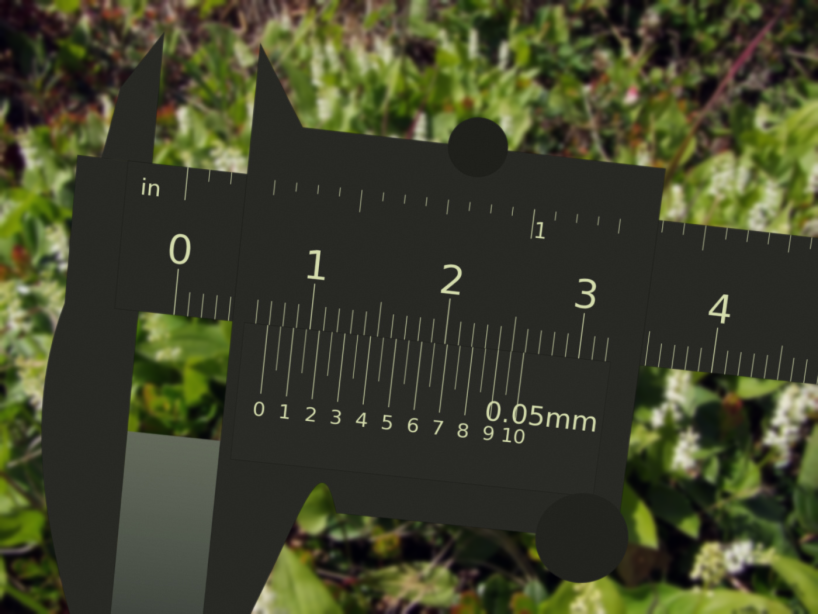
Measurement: 6.9 mm
